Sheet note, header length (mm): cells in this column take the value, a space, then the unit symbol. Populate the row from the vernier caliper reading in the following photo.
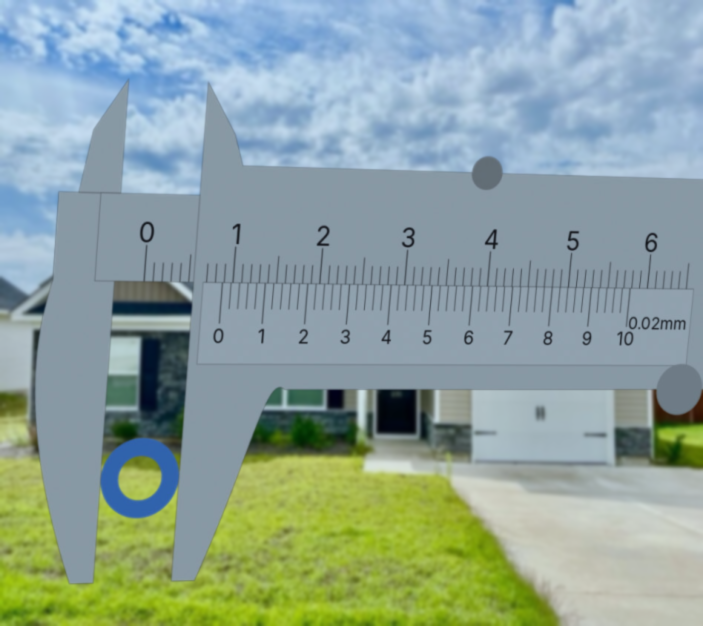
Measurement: 8.8 mm
